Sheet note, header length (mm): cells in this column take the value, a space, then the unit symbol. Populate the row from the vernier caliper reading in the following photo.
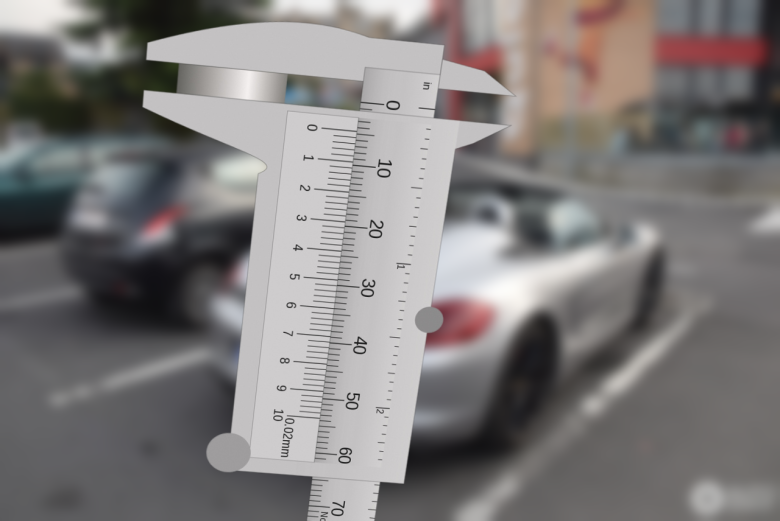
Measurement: 4.6 mm
